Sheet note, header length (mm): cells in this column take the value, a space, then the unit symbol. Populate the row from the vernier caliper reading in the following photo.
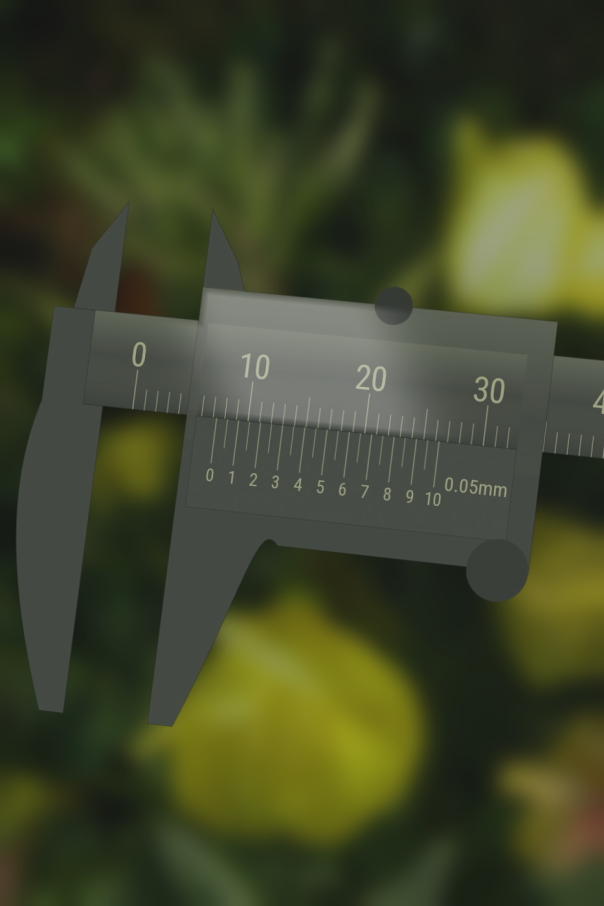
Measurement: 7.3 mm
